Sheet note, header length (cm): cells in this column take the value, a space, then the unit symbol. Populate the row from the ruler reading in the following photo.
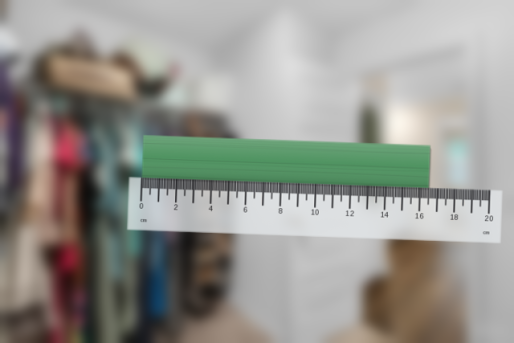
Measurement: 16.5 cm
